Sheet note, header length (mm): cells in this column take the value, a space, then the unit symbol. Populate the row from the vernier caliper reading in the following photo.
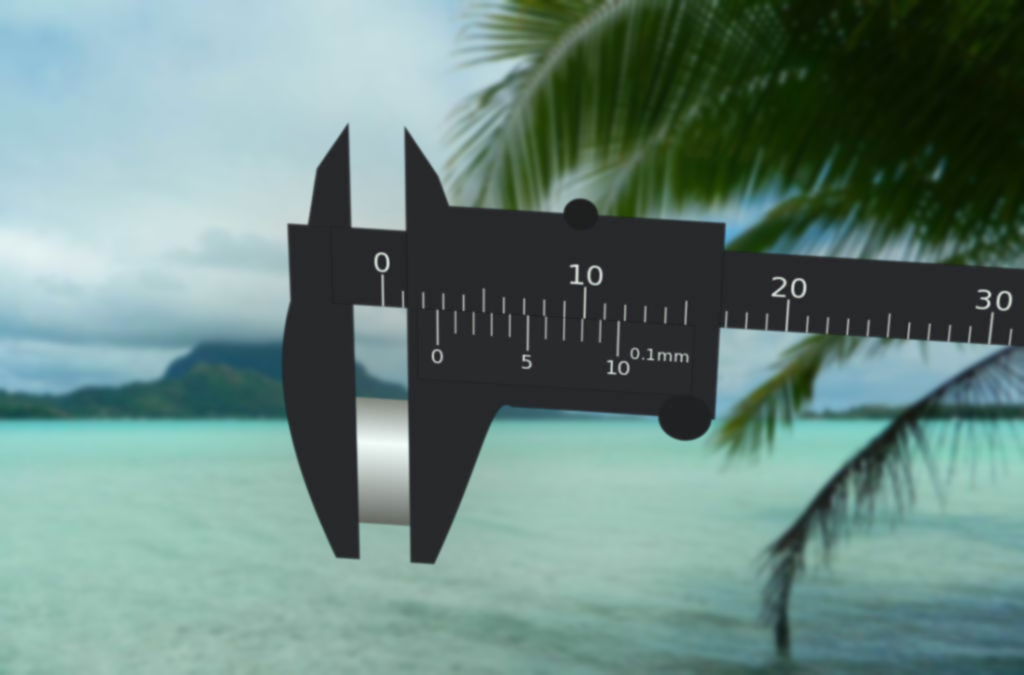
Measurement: 2.7 mm
